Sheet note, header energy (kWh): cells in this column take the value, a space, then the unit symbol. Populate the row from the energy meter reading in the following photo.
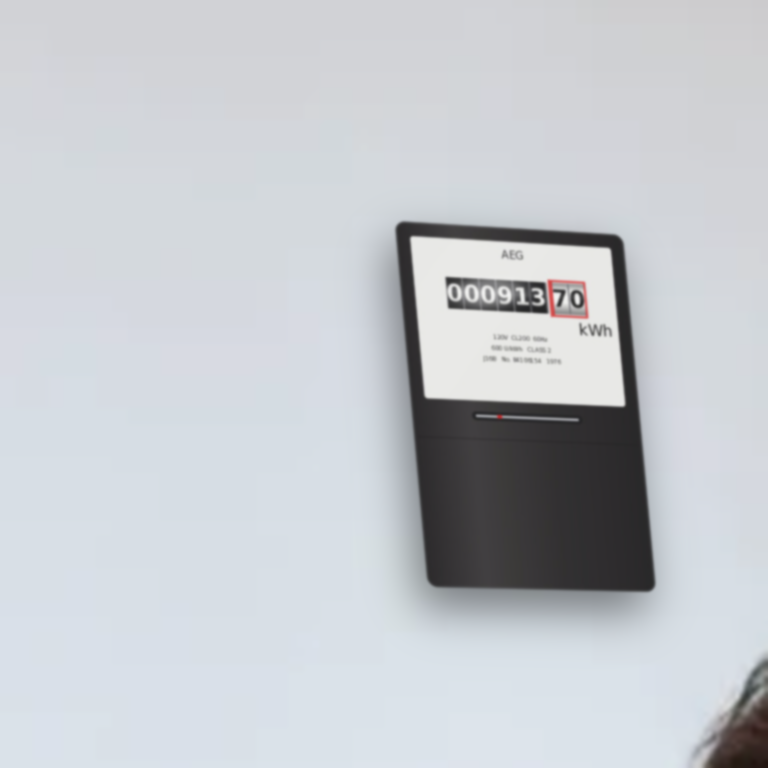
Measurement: 913.70 kWh
